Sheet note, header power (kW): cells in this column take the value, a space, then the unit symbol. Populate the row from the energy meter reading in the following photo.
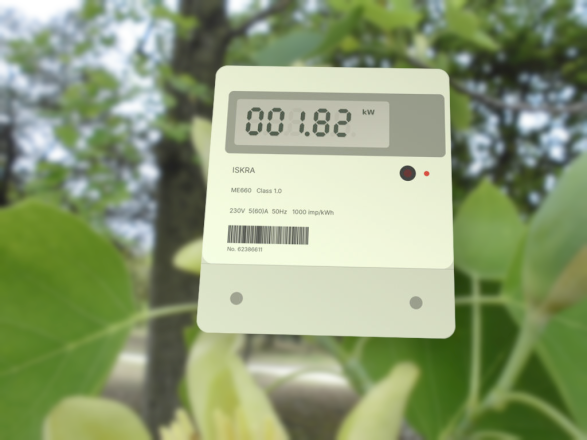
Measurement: 1.82 kW
